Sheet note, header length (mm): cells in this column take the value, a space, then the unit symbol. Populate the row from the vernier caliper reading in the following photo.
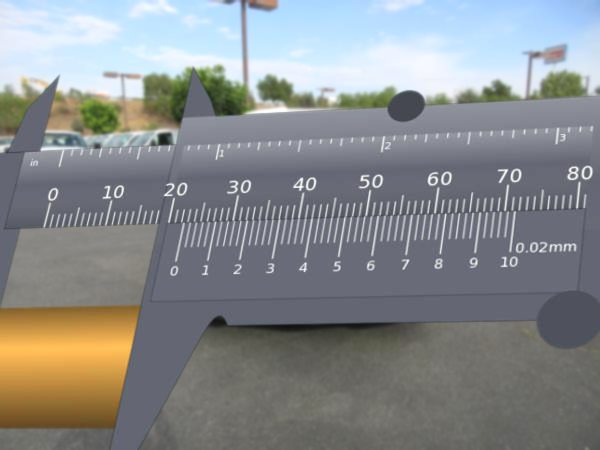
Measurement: 22.4 mm
